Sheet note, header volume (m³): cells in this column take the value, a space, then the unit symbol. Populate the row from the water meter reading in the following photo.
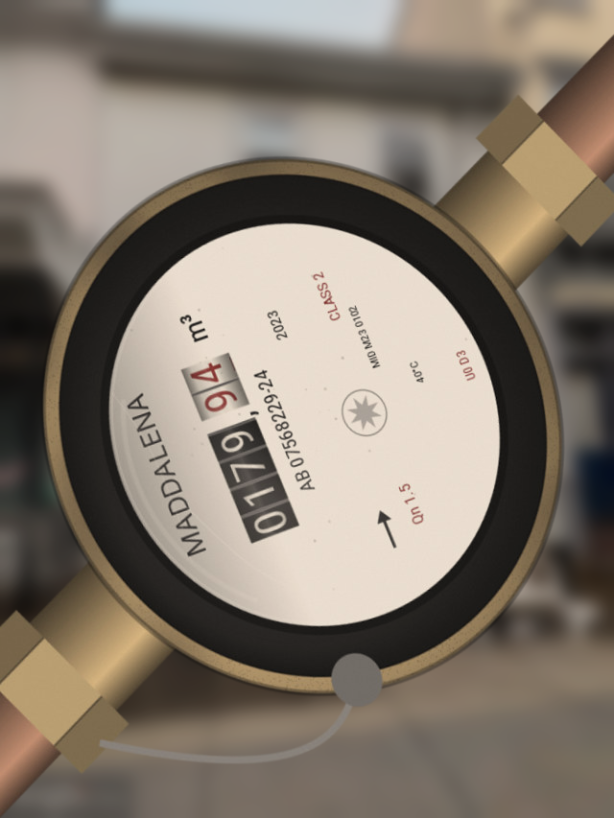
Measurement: 179.94 m³
